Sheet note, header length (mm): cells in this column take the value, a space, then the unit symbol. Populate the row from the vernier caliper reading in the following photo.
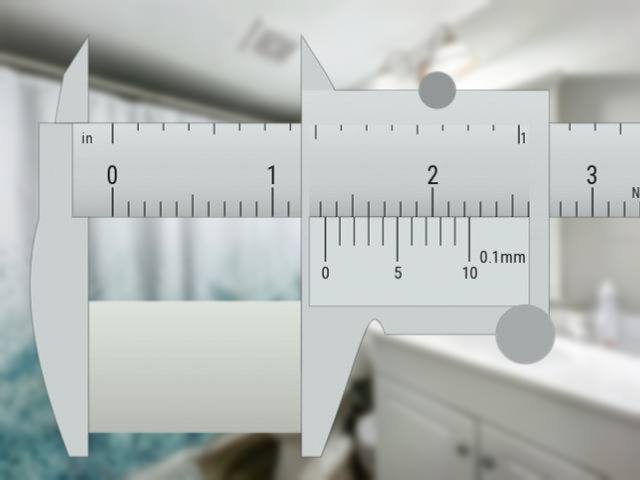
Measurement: 13.3 mm
